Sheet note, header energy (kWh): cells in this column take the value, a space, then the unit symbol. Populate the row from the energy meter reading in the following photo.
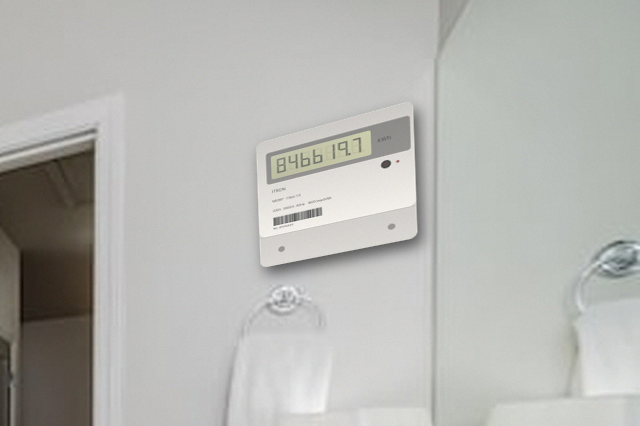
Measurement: 846619.7 kWh
